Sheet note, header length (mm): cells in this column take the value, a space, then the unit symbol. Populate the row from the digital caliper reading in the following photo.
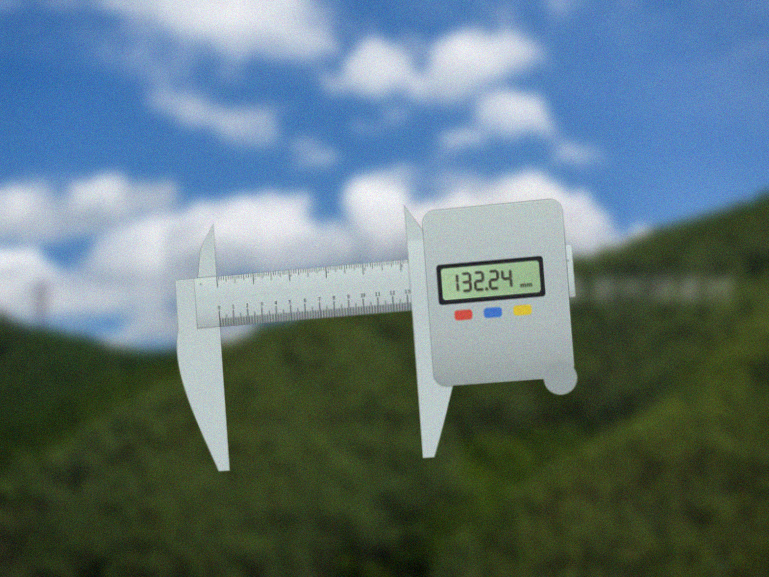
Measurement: 132.24 mm
